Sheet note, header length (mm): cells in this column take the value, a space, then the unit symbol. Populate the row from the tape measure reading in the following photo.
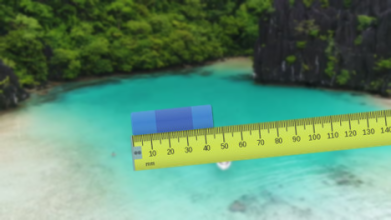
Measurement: 45 mm
